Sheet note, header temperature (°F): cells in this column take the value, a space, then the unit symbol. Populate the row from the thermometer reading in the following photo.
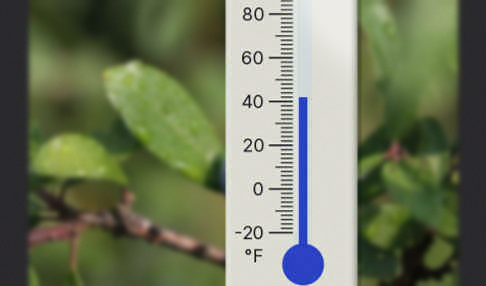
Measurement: 42 °F
